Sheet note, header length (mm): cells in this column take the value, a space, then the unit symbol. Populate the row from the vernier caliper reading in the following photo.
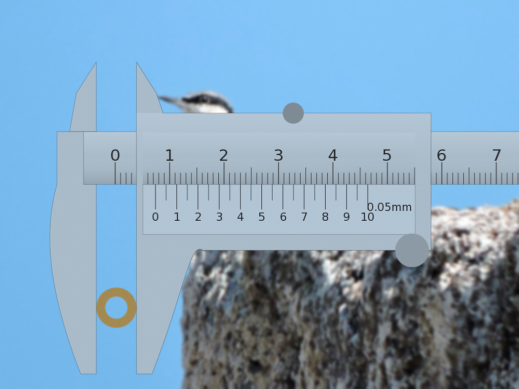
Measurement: 7.4 mm
